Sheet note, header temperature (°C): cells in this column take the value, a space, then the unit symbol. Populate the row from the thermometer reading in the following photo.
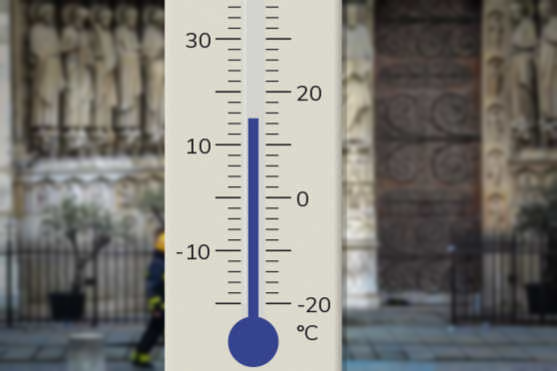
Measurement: 15 °C
